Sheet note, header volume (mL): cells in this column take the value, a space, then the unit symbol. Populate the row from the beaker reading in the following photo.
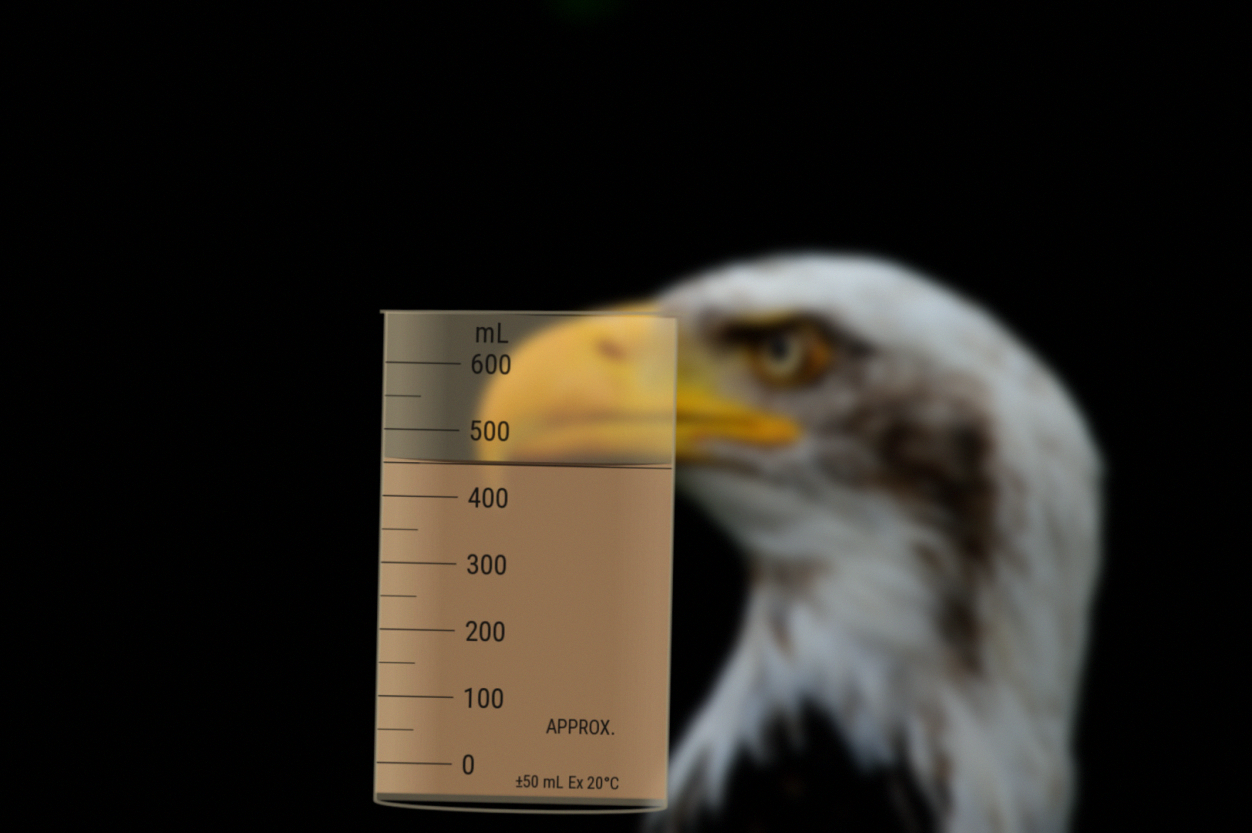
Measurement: 450 mL
